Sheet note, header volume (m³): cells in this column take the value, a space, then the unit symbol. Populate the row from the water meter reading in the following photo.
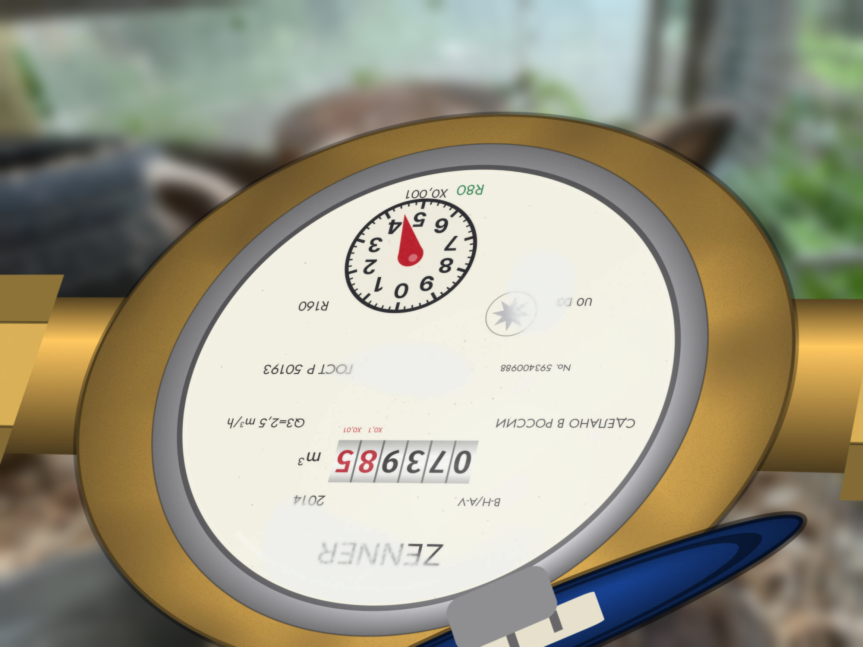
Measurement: 739.854 m³
